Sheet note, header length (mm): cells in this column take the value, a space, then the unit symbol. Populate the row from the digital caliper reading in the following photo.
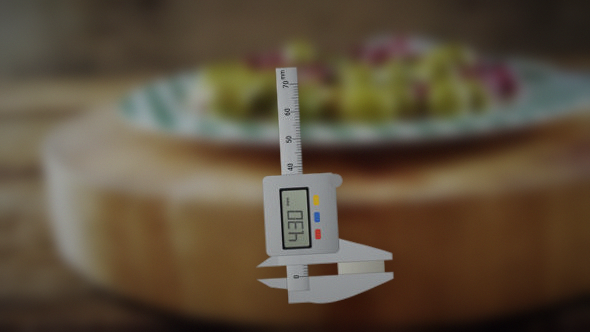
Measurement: 4.30 mm
